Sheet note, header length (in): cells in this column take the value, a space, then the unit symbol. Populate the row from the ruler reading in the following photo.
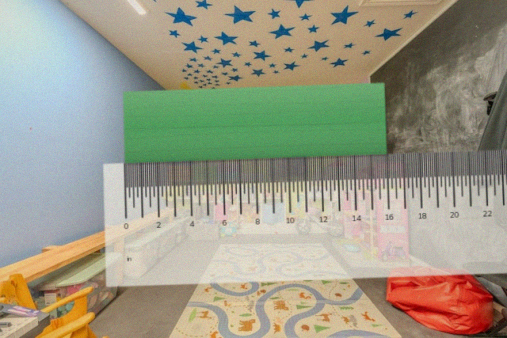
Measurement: 16 in
